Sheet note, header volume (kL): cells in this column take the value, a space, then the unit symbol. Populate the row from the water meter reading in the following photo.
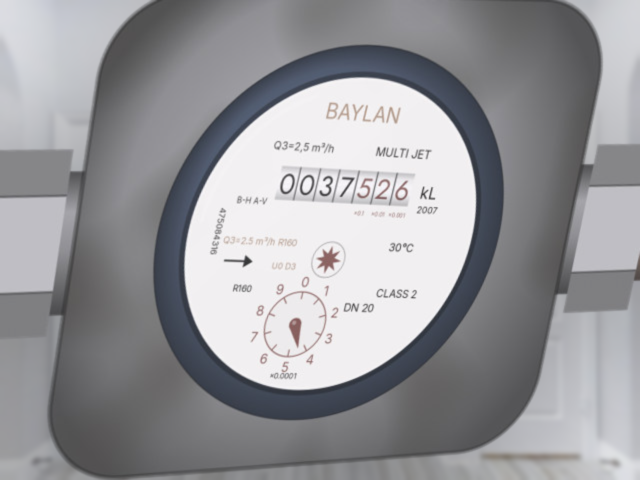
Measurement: 37.5264 kL
